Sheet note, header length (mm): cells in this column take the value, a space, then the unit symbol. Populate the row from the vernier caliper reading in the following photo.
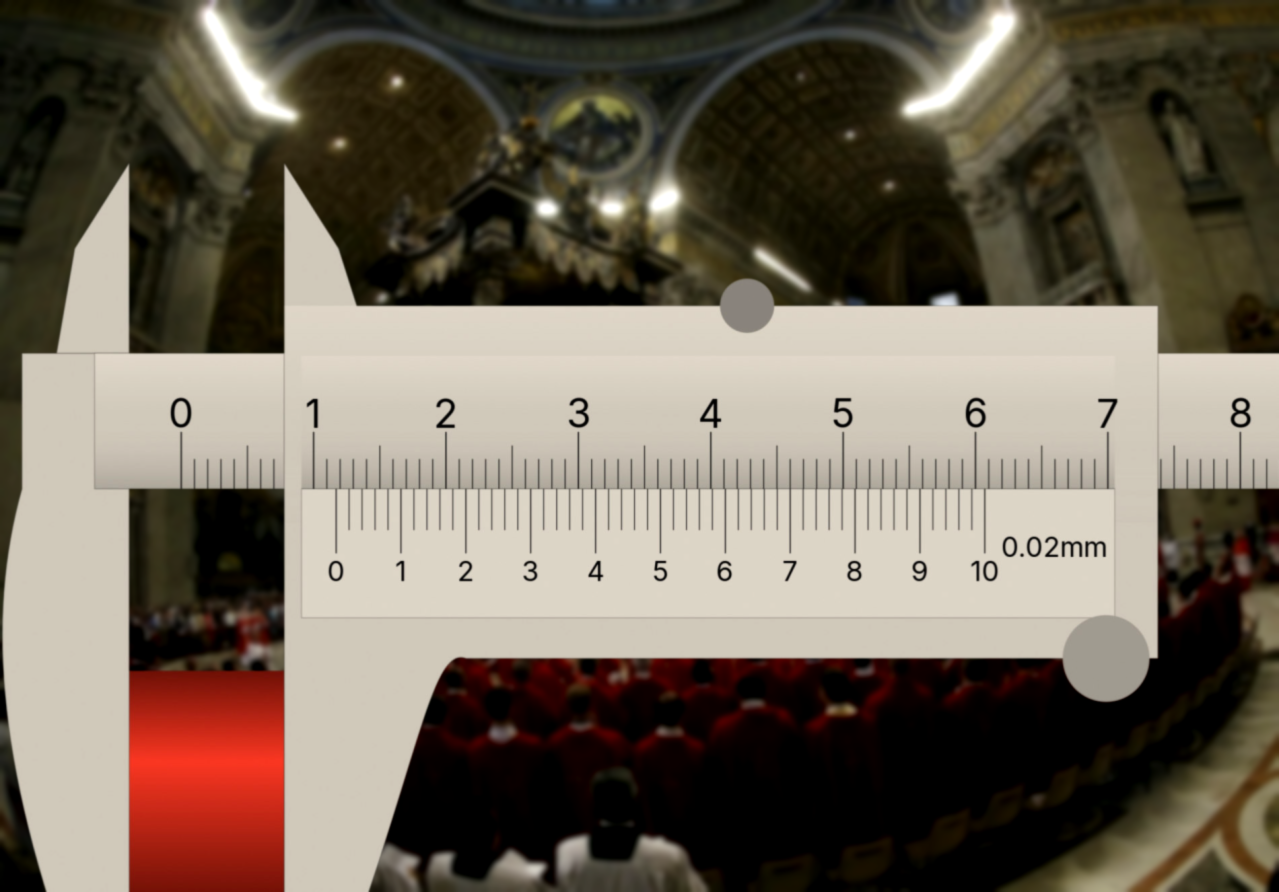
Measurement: 11.7 mm
